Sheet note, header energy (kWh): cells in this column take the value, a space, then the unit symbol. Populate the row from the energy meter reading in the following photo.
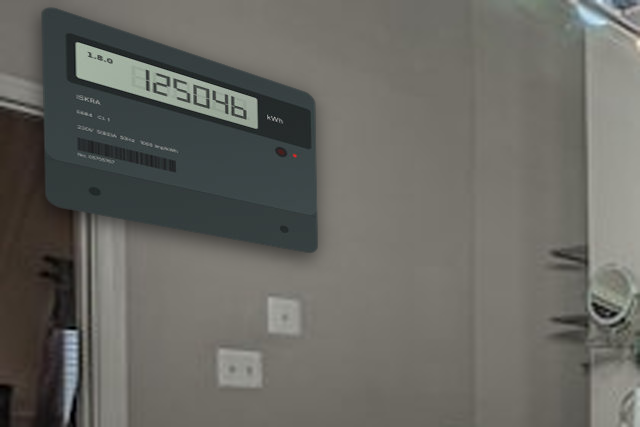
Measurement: 125046 kWh
